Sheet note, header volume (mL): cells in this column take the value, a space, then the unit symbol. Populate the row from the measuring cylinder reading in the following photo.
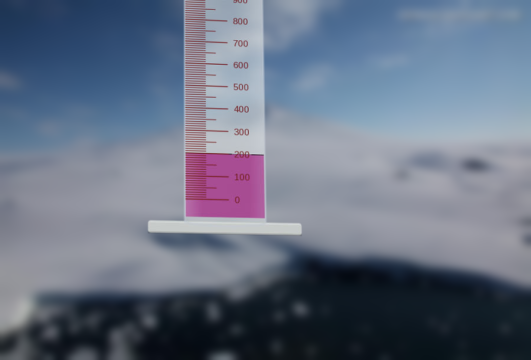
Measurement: 200 mL
